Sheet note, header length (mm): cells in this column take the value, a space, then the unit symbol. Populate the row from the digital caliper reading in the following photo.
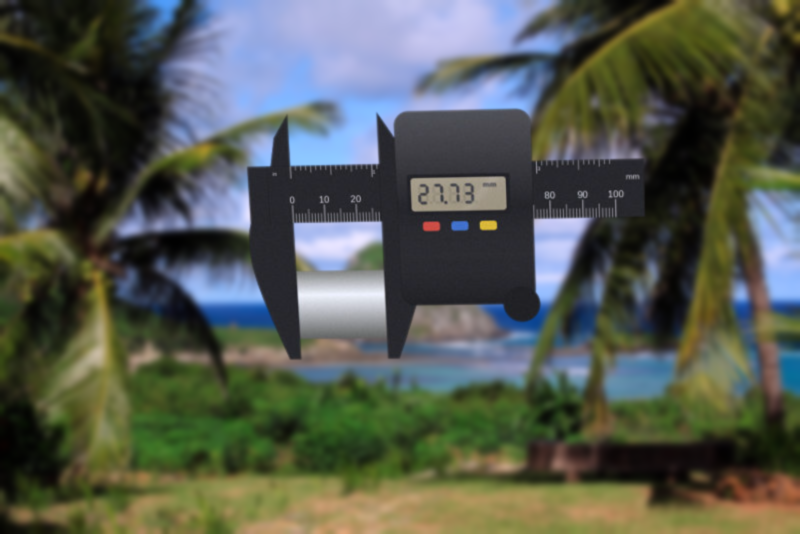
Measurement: 27.73 mm
